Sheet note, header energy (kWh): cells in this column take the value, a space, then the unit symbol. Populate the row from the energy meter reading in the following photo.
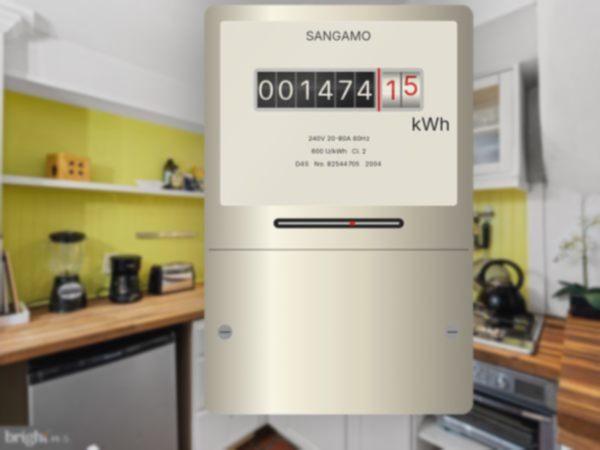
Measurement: 1474.15 kWh
